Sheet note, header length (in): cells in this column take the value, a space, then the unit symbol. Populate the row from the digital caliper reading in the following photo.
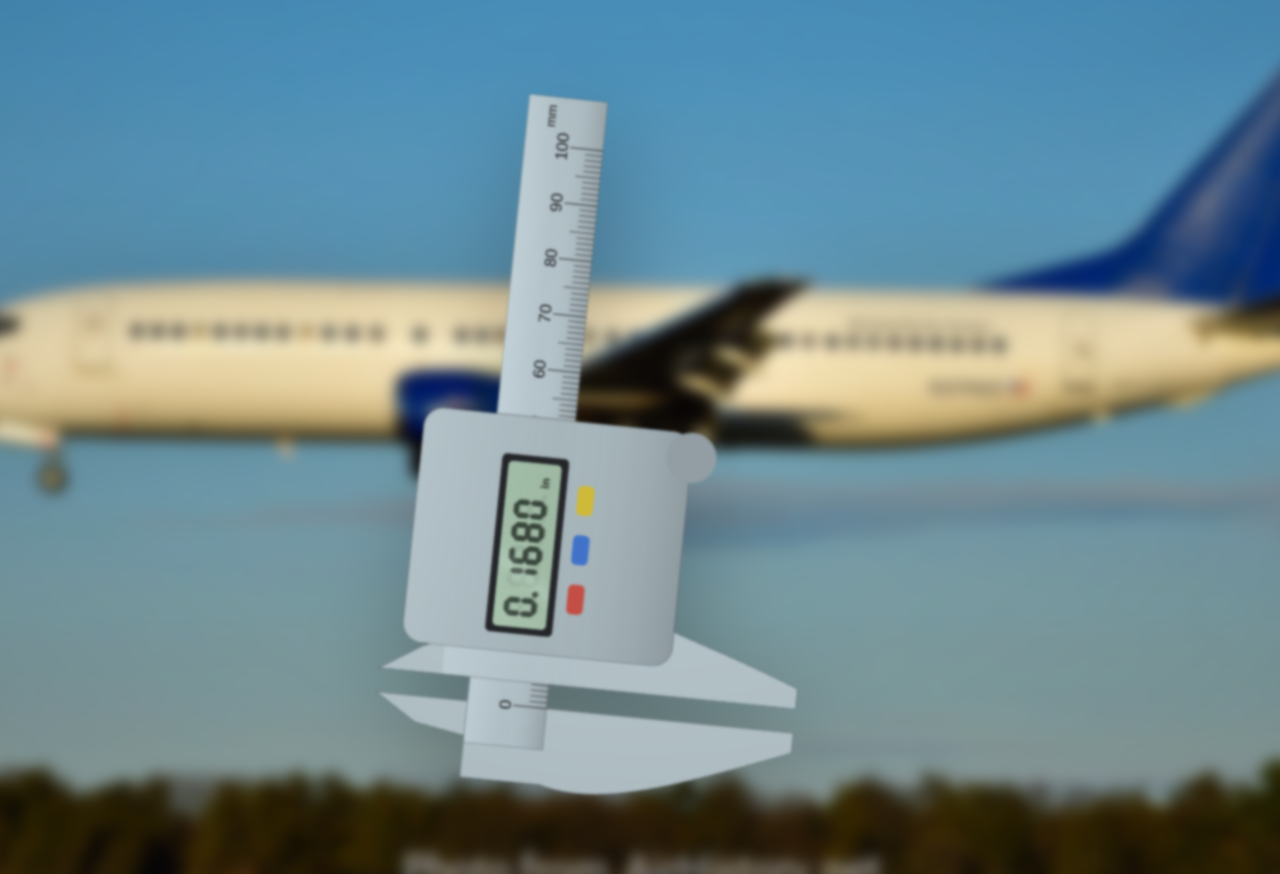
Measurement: 0.1680 in
